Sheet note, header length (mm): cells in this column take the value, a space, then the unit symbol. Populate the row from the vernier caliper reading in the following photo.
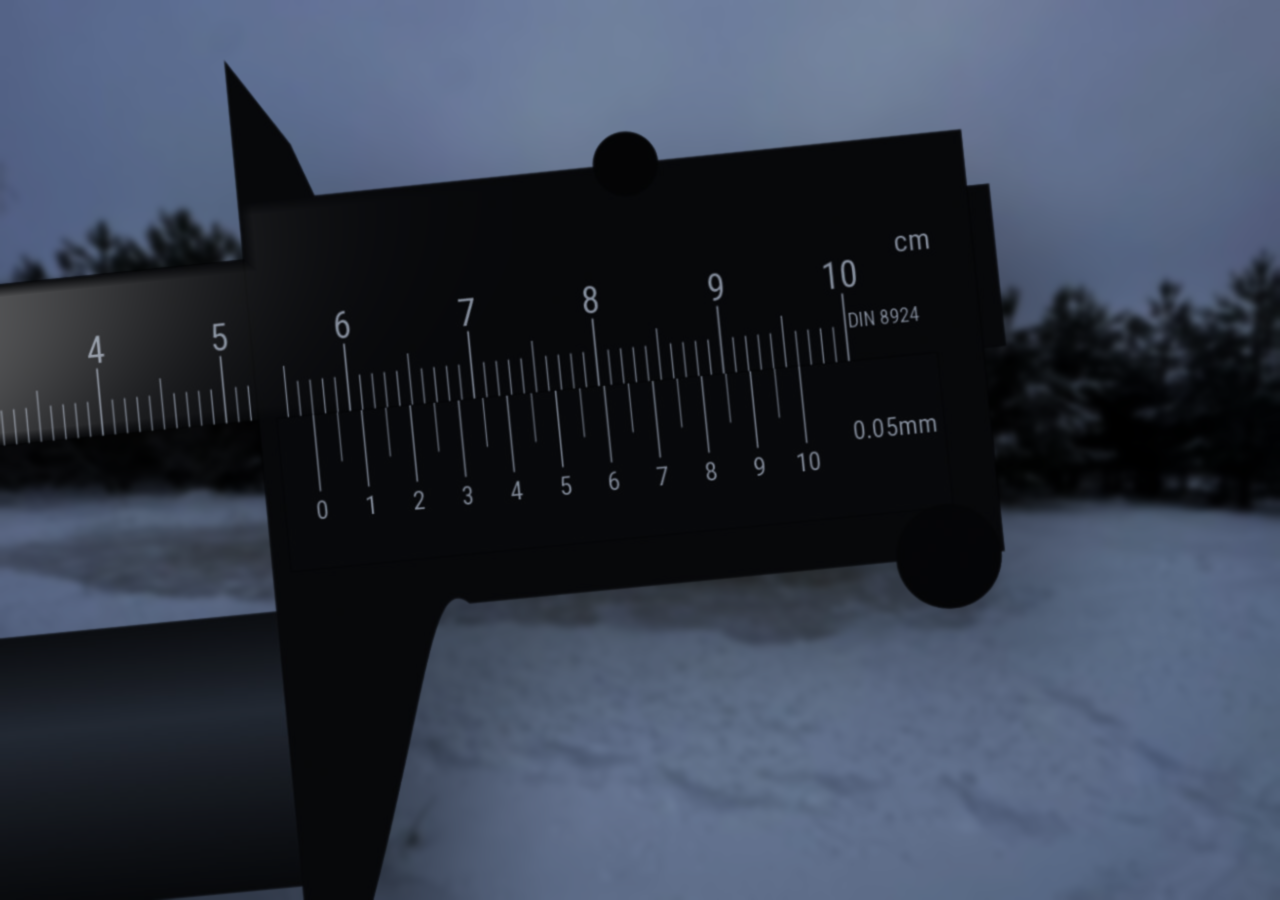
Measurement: 57.0 mm
